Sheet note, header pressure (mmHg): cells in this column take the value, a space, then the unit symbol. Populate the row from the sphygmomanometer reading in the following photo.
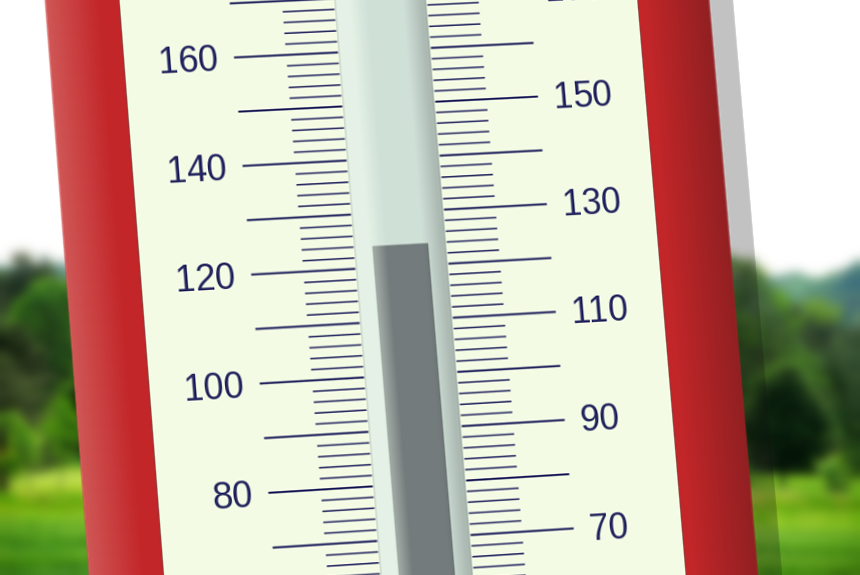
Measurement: 124 mmHg
